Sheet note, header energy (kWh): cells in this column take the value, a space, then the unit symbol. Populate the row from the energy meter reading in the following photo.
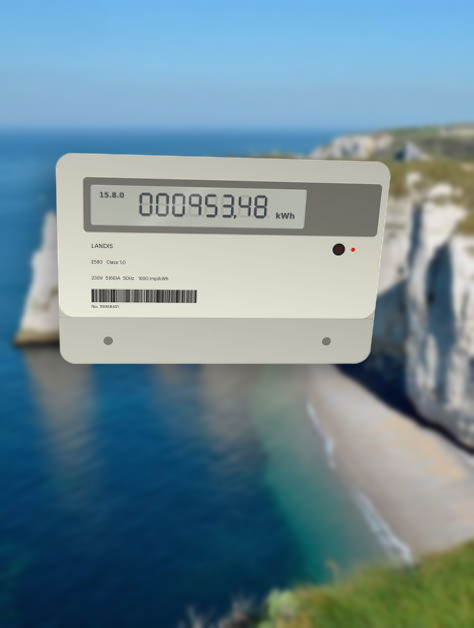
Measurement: 953.48 kWh
